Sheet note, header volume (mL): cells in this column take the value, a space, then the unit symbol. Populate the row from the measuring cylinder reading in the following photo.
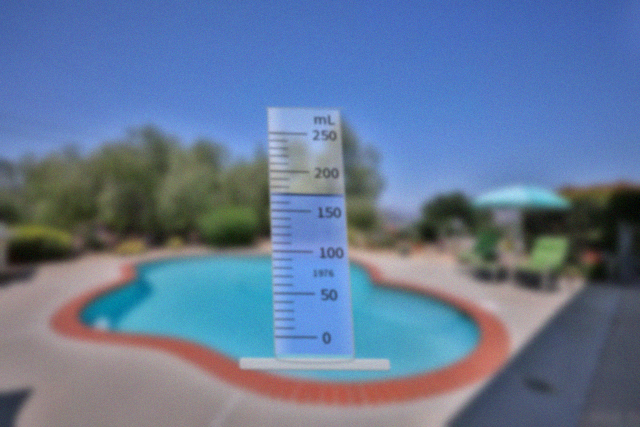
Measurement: 170 mL
